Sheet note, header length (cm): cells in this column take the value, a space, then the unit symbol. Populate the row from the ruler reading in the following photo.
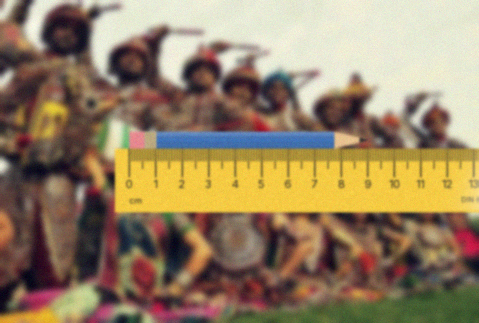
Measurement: 9 cm
